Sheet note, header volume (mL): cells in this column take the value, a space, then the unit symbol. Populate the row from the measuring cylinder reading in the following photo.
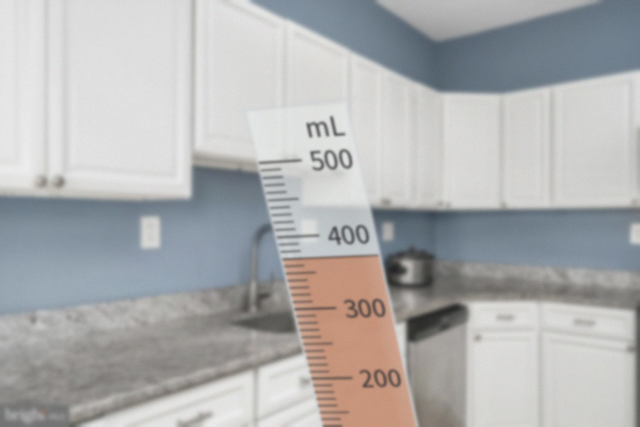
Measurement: 370 mL
